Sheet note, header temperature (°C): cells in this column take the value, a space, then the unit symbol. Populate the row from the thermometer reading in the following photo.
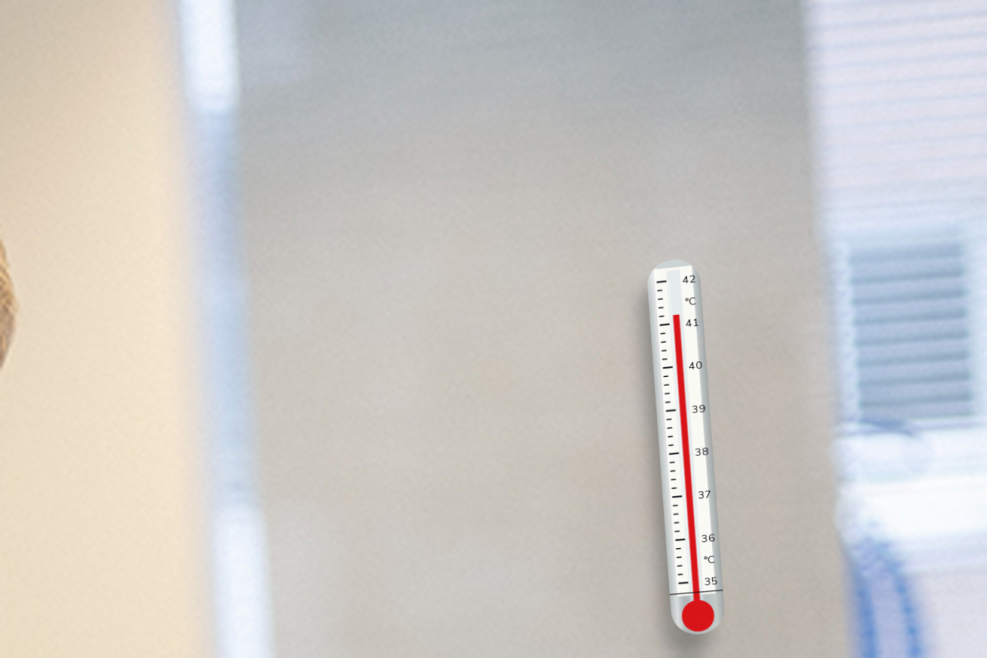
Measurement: 41.2 °C
